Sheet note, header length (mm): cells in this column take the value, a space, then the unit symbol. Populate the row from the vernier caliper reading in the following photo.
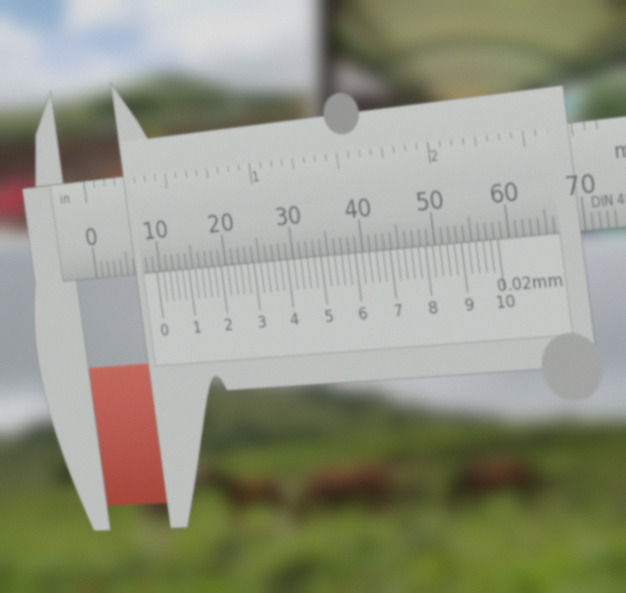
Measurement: 9.5 mm
